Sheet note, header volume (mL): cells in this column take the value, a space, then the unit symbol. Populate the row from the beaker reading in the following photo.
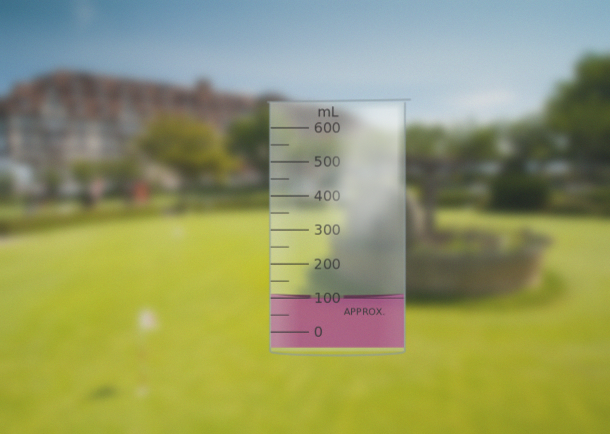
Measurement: 100 mL
